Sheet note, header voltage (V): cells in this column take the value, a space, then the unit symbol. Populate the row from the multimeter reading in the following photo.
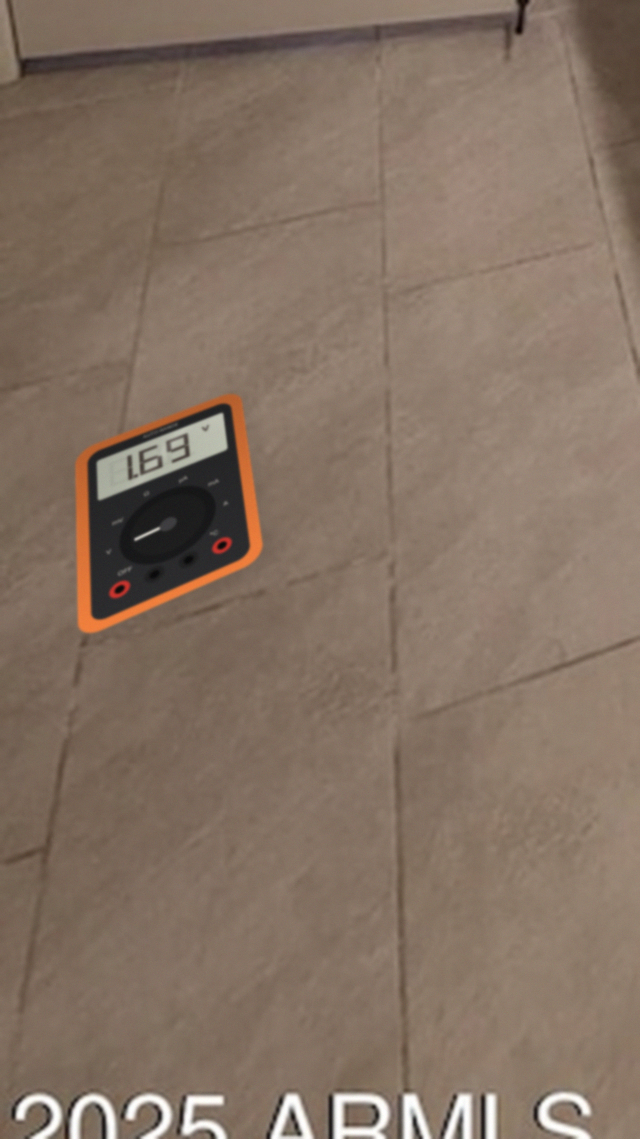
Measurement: 1.69 V
